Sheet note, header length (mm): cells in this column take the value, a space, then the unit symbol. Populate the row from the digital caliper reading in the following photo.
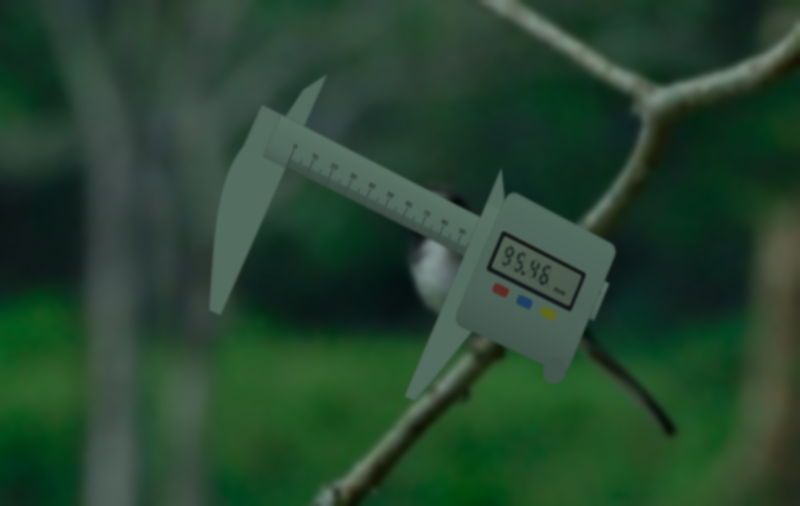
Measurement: 95.46 mm
